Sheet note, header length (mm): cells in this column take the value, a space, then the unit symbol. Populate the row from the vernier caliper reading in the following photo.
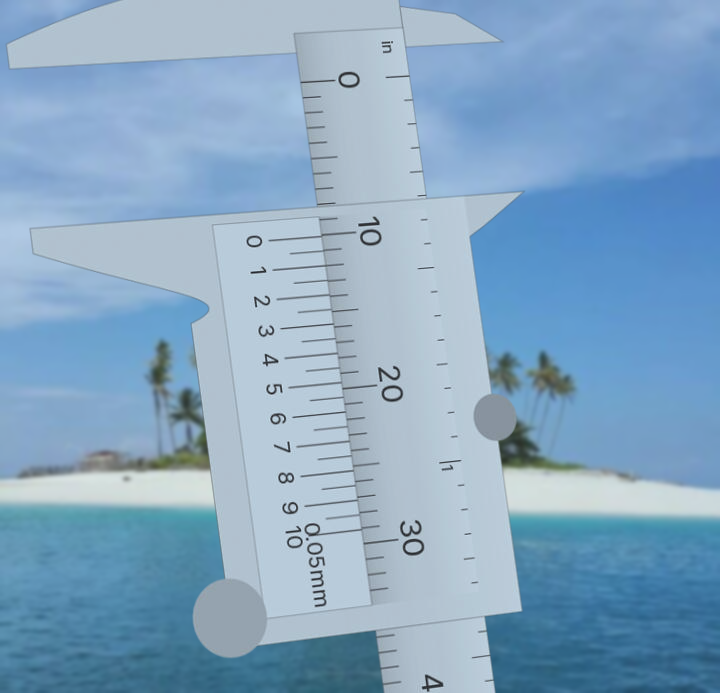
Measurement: 10.1 mm
